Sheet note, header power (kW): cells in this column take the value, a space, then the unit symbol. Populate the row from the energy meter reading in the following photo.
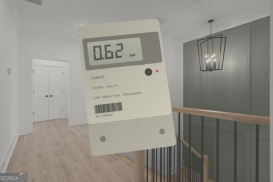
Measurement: 0.62 kW
